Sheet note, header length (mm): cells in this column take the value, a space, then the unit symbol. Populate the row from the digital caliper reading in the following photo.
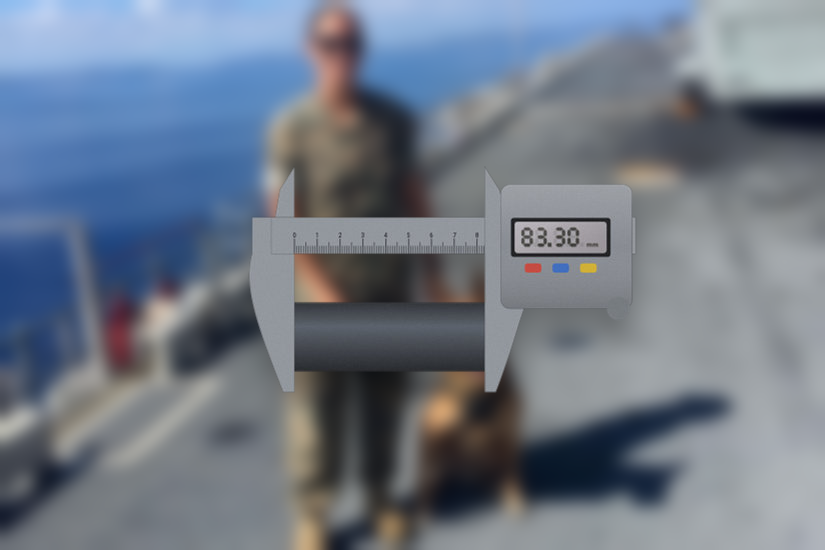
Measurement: 83.30 mm
